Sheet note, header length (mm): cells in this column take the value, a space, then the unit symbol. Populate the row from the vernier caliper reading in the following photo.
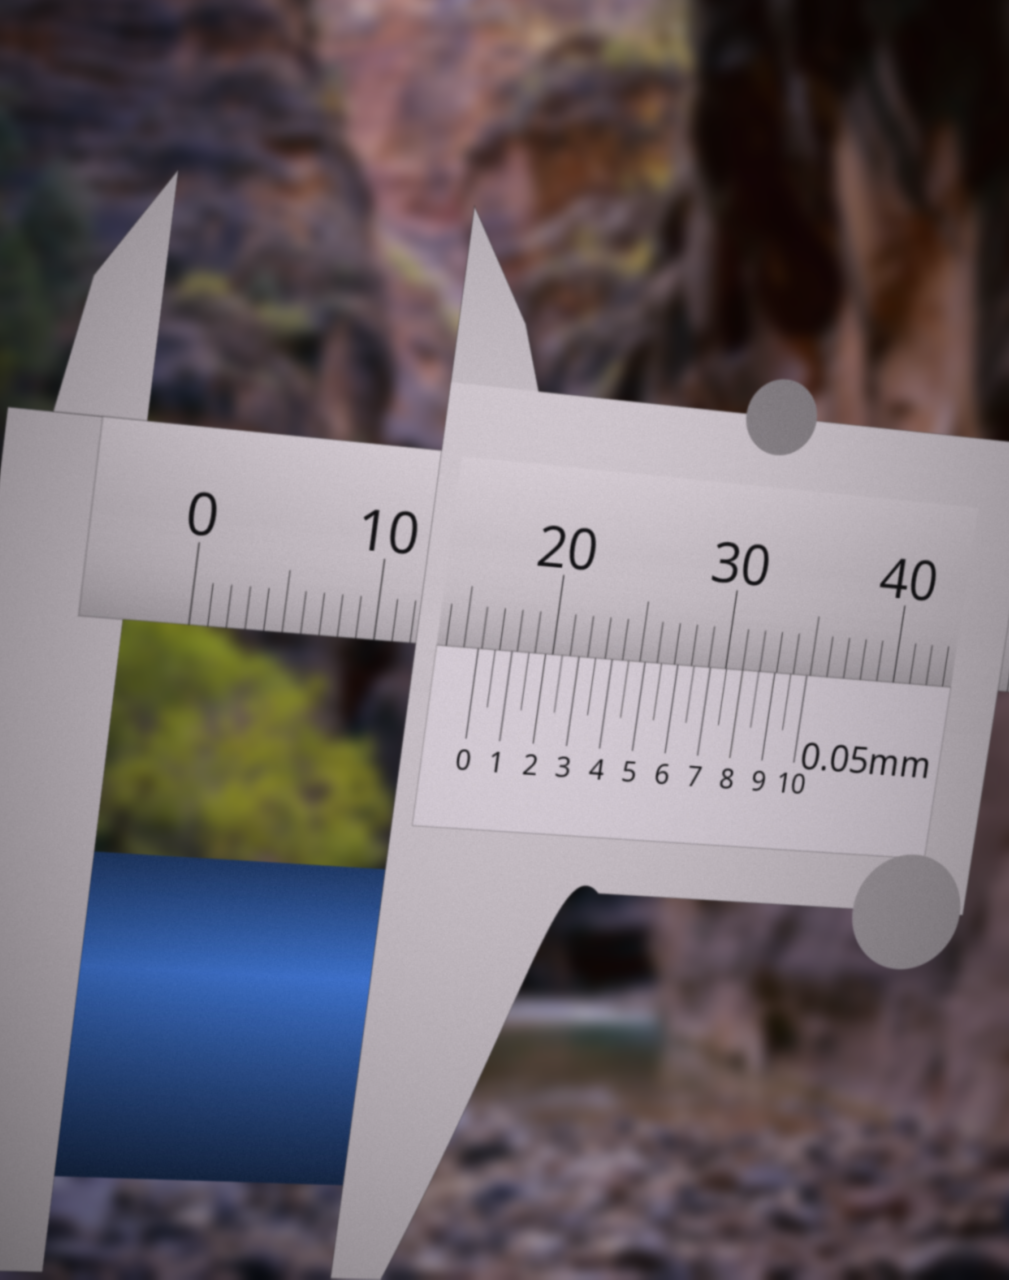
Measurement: 15.8 mm
